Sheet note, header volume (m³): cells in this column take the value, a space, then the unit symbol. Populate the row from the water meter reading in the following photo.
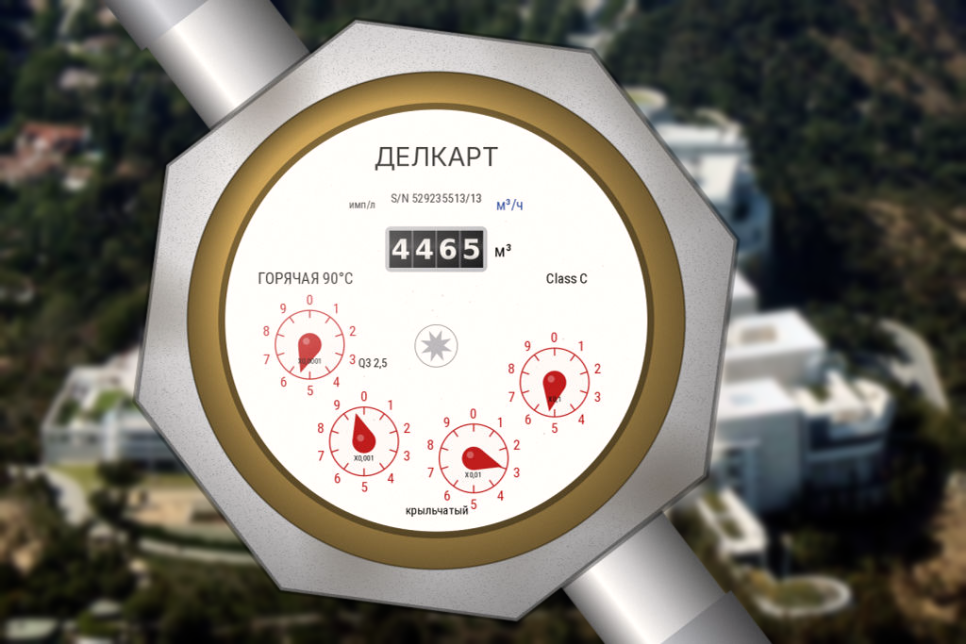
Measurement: 4465.5295 m³
